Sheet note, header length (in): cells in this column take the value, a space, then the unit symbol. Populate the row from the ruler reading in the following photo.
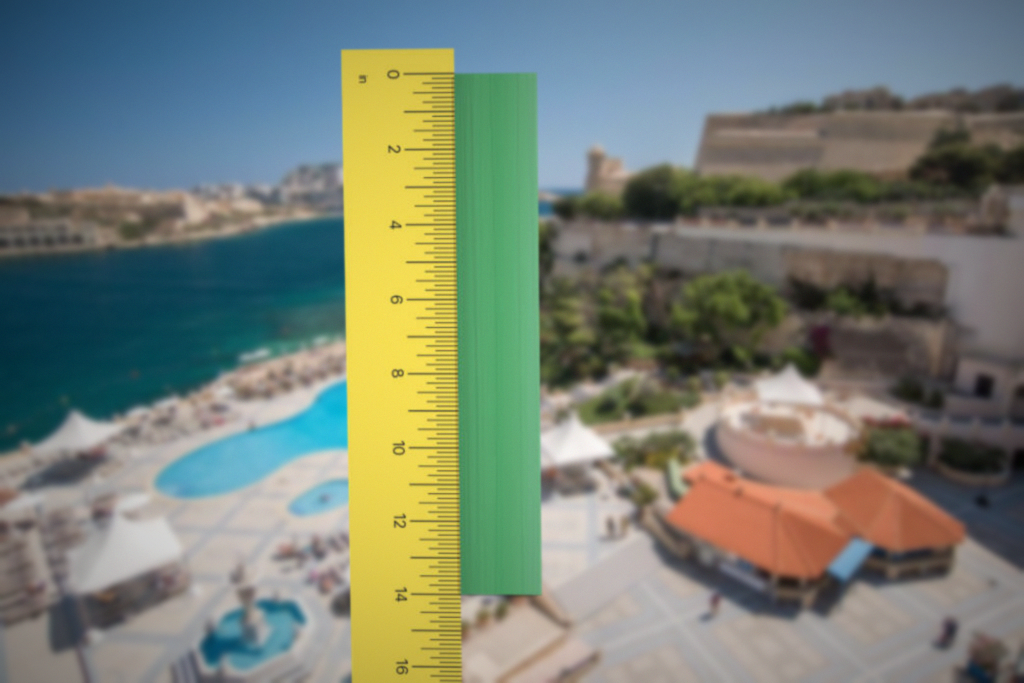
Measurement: 14 in
